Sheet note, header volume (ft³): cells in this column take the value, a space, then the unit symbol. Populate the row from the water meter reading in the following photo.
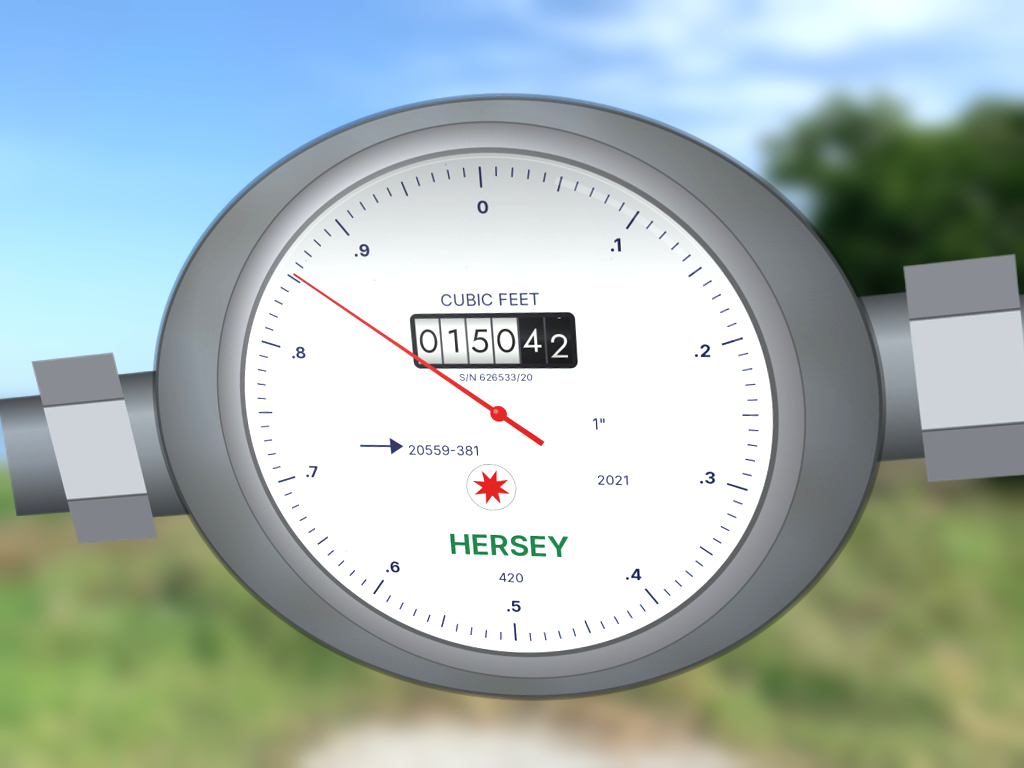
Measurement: 15041.85 ft³
